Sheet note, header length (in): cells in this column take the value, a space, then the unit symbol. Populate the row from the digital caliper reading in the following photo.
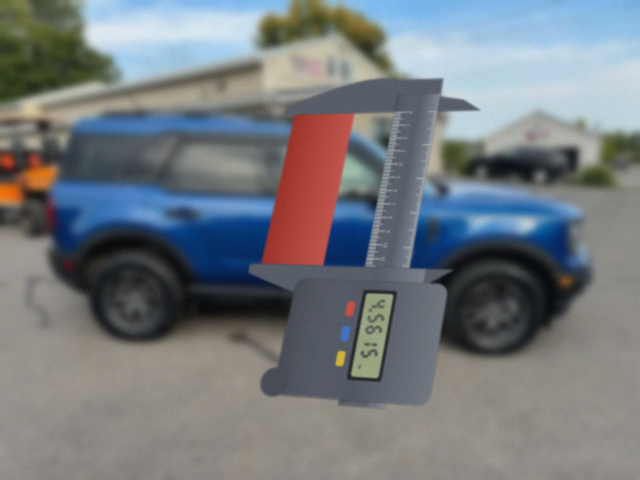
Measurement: 4.5615 in
